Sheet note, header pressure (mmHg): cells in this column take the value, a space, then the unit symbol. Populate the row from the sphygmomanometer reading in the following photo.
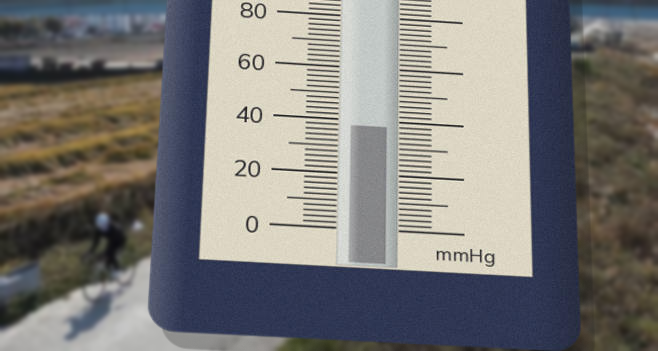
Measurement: 38 mmHg
